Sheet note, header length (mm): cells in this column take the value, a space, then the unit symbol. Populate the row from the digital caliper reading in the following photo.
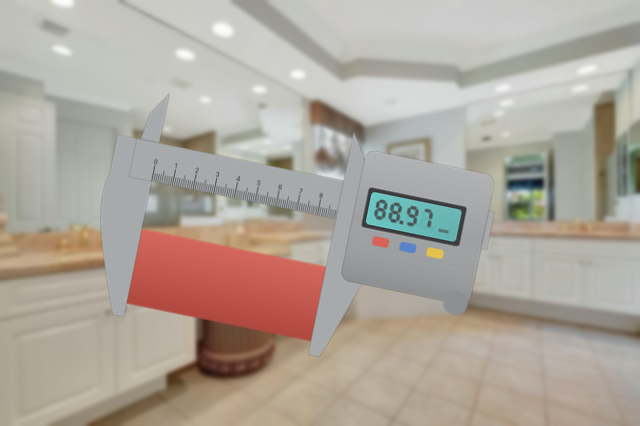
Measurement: 88.97 mm
